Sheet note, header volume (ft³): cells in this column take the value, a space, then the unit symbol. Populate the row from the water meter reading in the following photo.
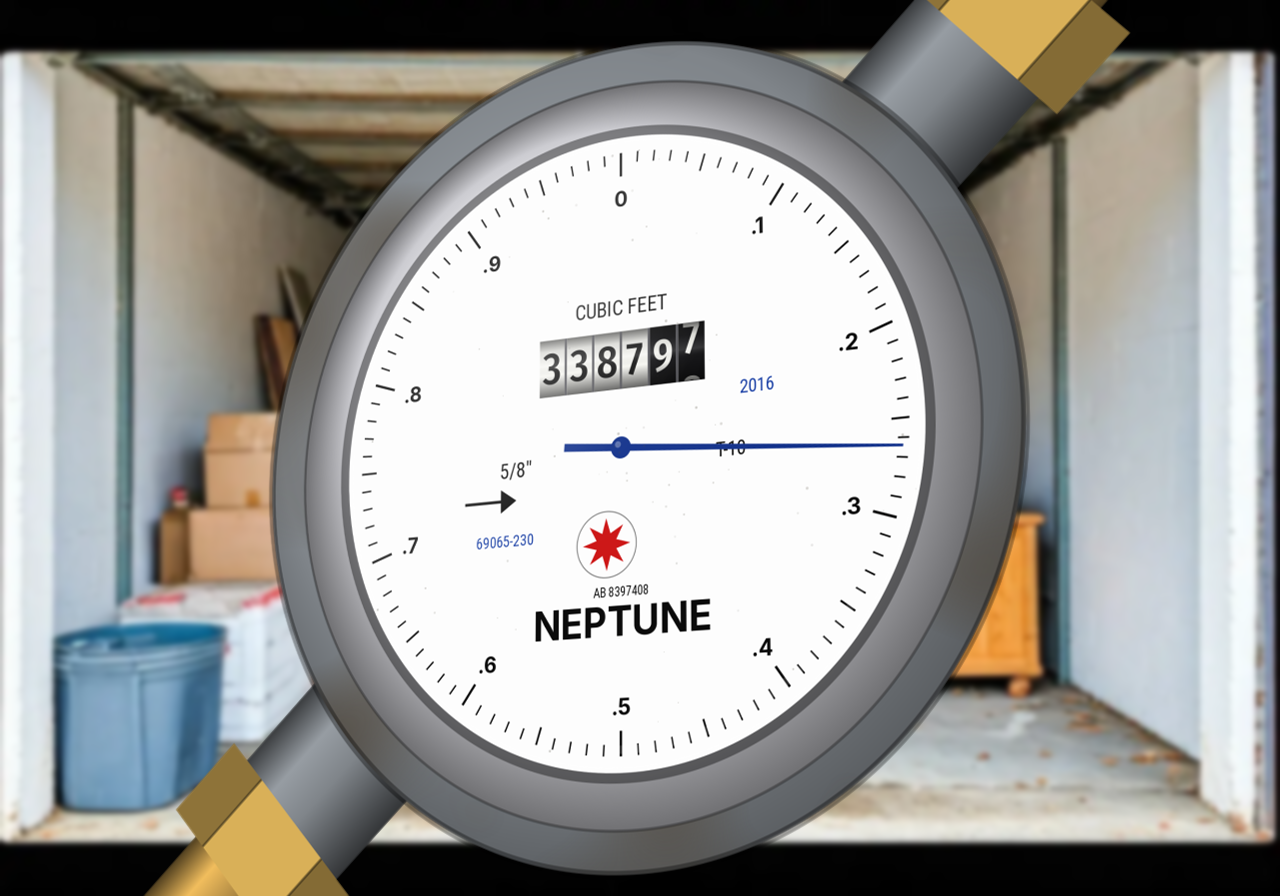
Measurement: 338797.26 ft³
